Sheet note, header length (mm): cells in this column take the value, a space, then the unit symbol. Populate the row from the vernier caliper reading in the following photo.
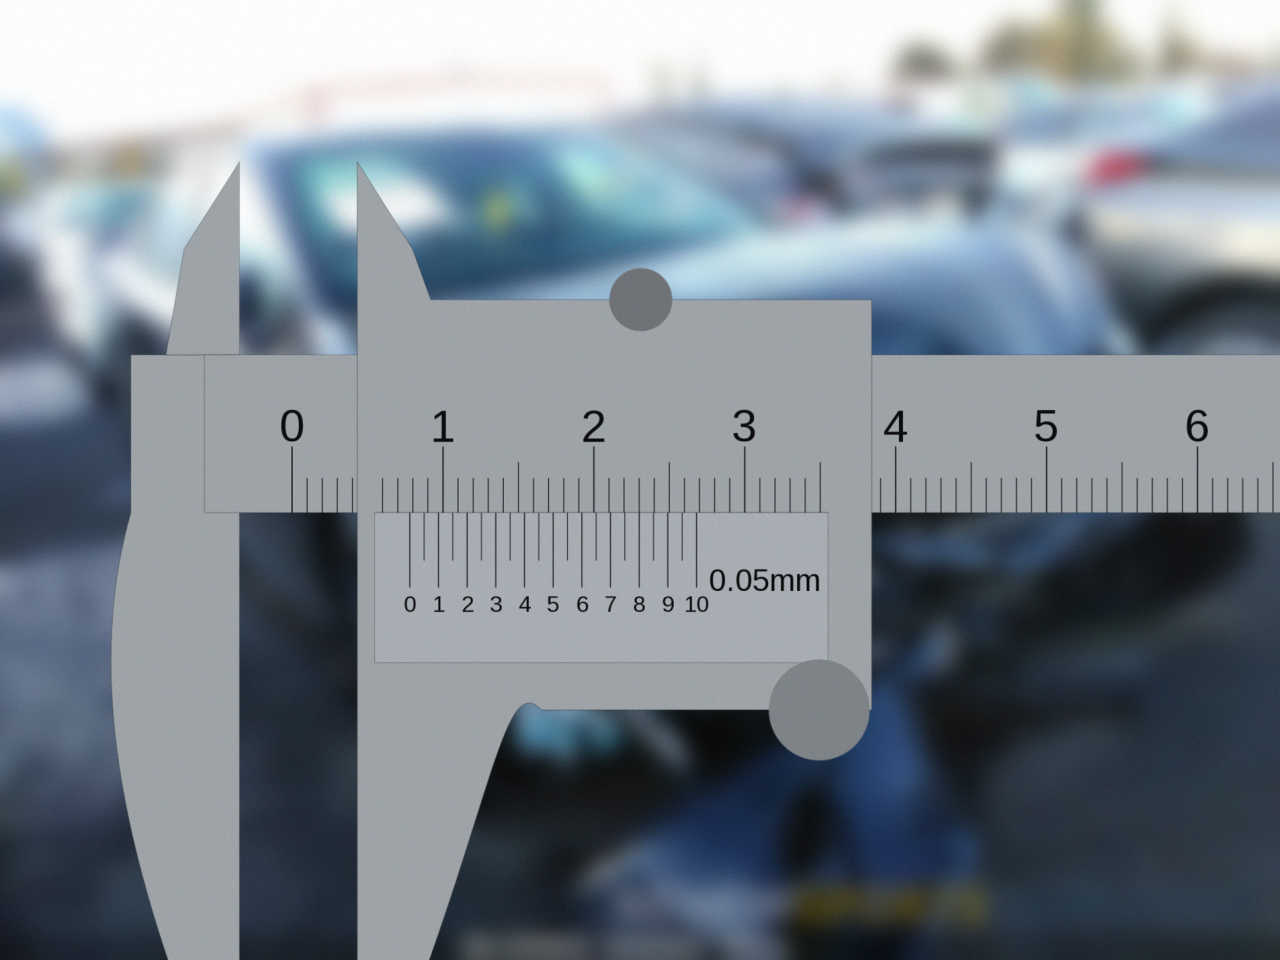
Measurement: 7.8 mm
